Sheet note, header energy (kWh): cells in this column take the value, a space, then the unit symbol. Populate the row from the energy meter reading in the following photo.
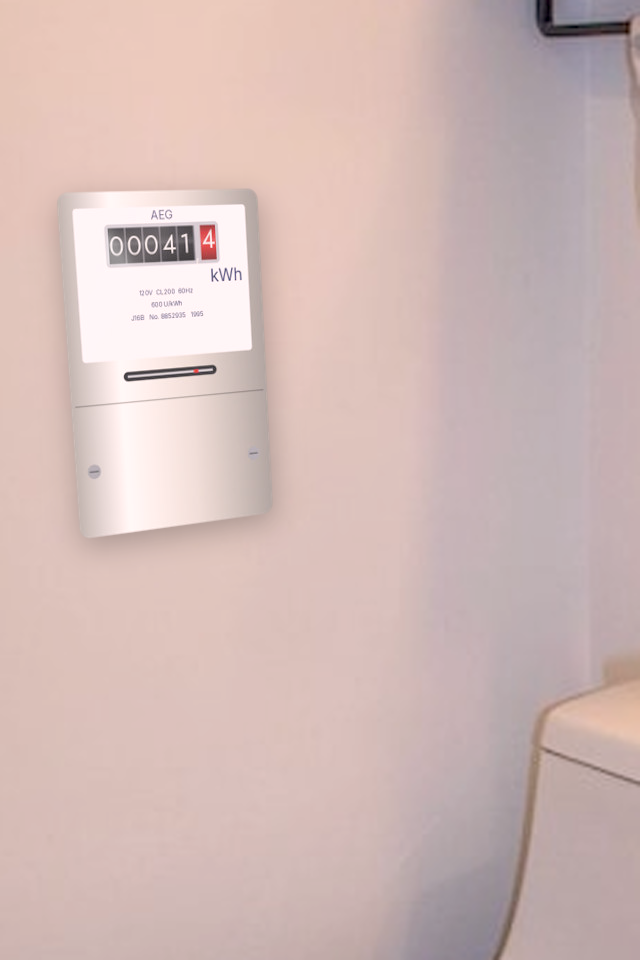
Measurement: 41.4 kWh
